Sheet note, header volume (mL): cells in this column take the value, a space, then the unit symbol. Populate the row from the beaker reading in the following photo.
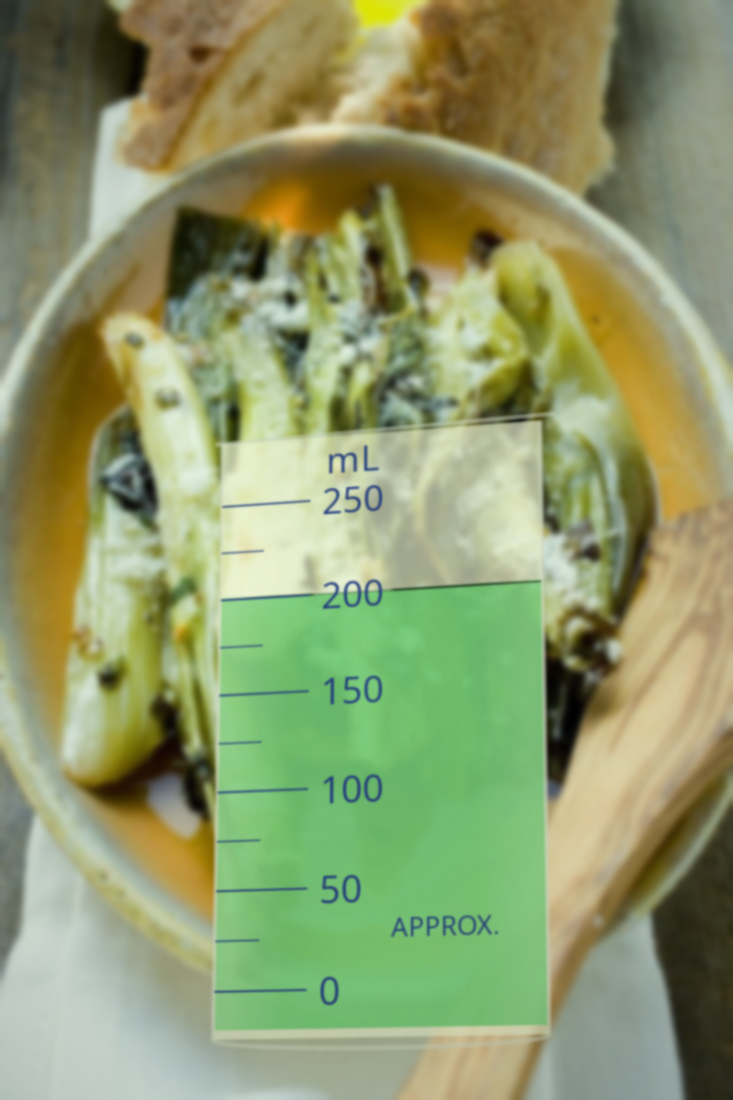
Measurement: 200 mL
